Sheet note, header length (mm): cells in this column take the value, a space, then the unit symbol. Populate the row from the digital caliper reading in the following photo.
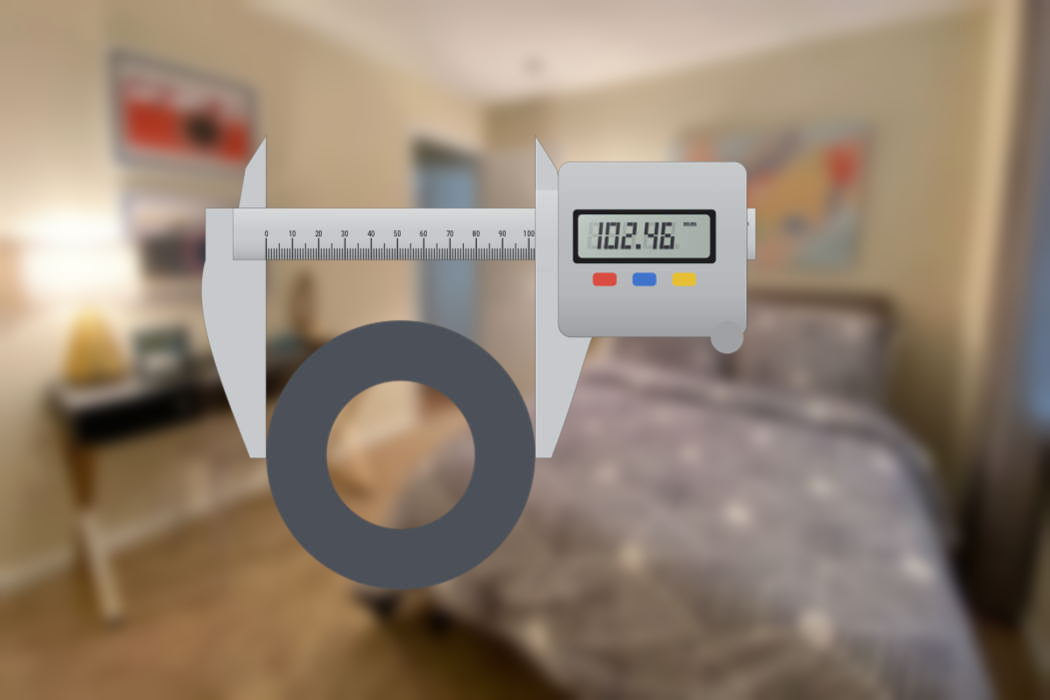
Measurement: 102.46 mm
